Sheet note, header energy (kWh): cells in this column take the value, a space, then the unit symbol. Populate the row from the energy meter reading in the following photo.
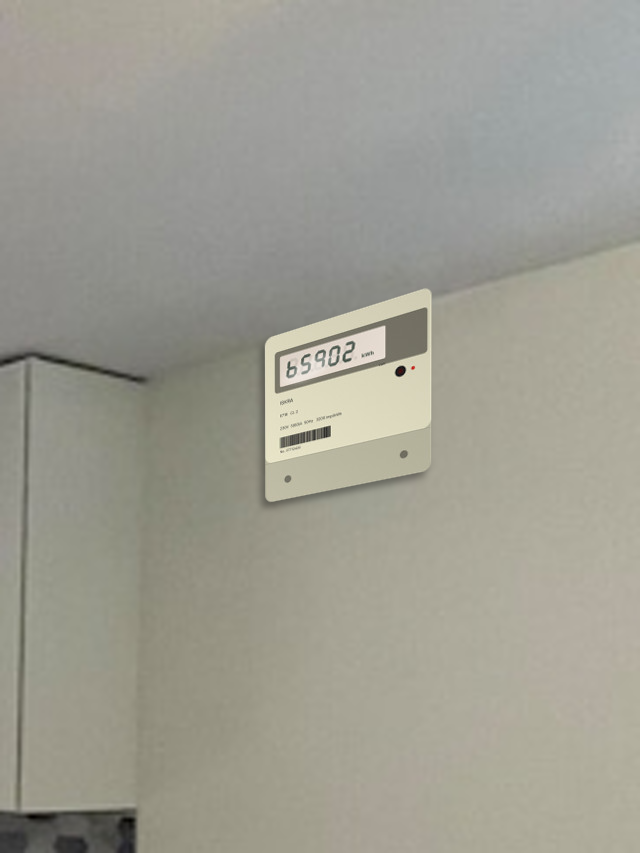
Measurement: 65902 kWh
